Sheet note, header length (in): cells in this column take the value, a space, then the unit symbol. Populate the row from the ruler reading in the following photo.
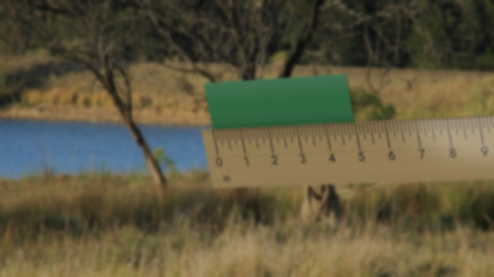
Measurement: 5 in
